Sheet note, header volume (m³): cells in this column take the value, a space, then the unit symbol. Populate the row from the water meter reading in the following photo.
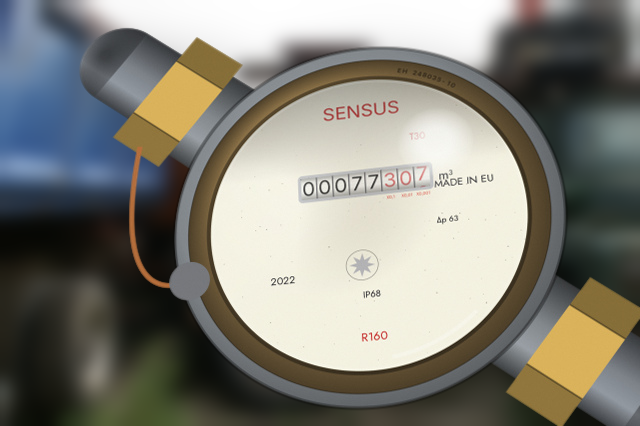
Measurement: 77.307 m³
